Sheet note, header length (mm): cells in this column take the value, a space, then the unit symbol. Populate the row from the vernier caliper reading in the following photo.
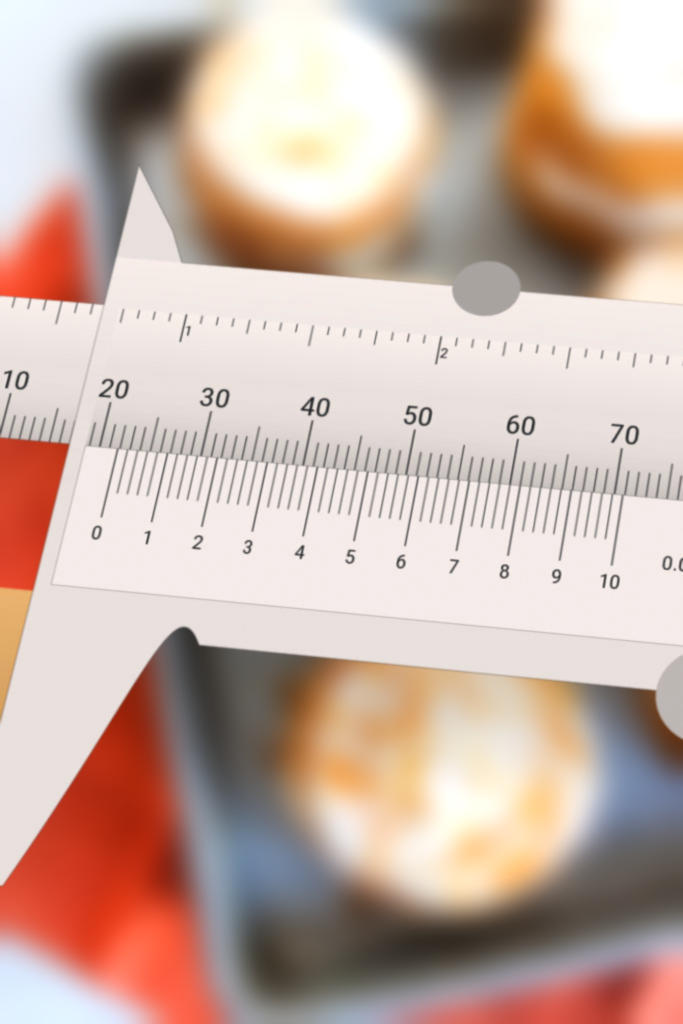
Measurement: 21.8 mm
